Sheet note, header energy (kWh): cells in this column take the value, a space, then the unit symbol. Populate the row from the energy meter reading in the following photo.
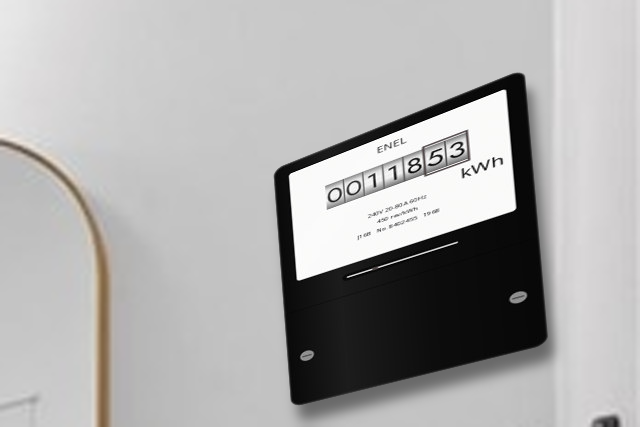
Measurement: 118.53 kWh
